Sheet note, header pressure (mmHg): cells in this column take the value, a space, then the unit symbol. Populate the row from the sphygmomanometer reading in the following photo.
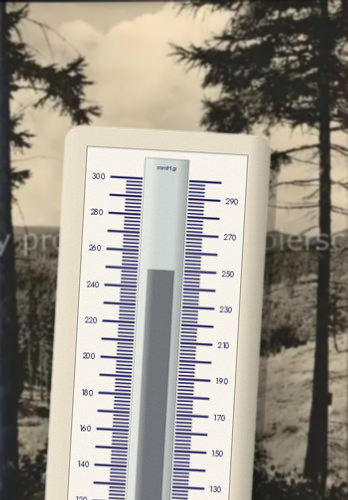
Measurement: 250 mmHg
